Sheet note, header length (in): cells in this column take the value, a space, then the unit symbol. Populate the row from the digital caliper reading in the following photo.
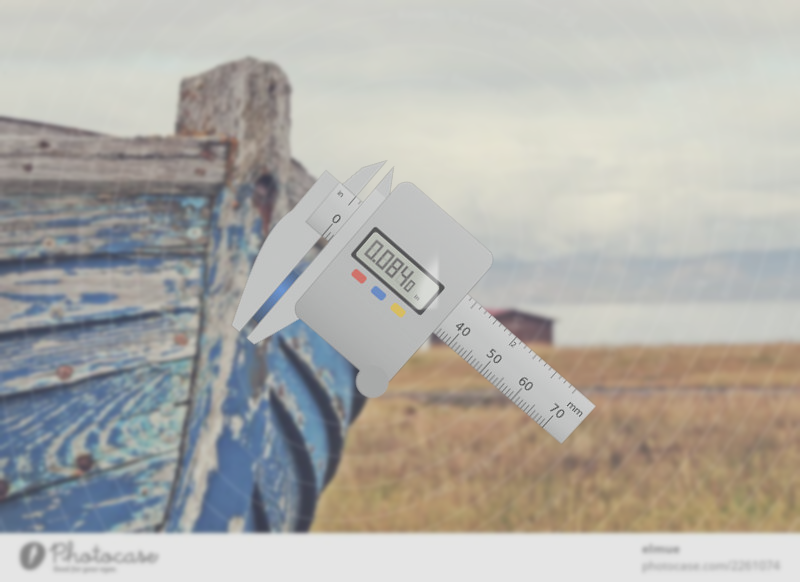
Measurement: 0.0840 in
